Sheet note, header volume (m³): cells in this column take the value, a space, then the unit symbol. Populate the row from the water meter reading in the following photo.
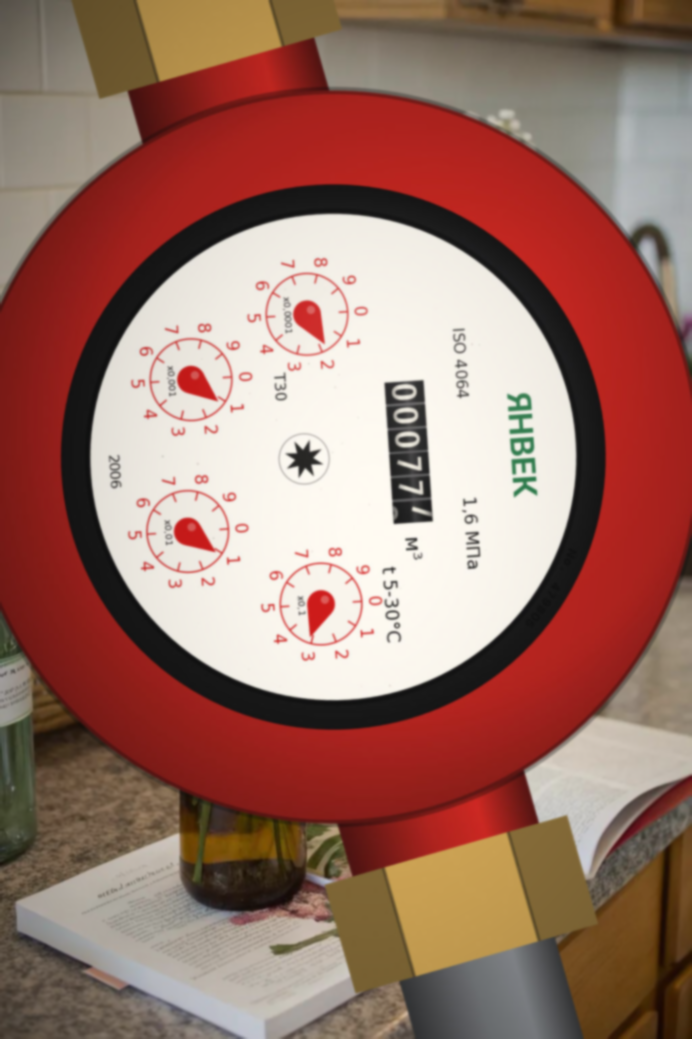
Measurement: 777.3111 m³
